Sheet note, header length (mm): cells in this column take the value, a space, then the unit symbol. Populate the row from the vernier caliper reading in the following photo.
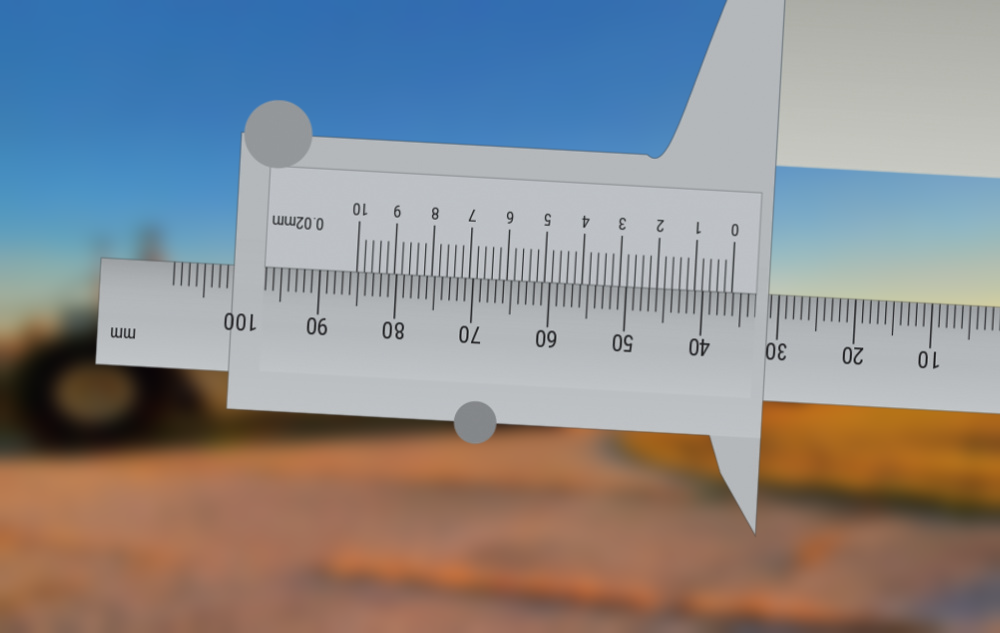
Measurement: 36.2 mm
